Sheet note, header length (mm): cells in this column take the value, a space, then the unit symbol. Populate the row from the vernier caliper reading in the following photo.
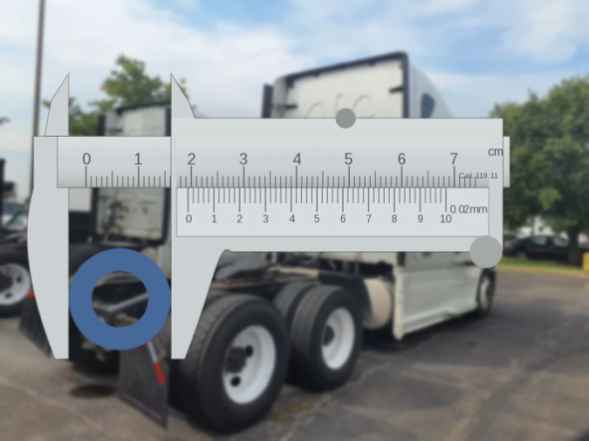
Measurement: 19.4 mm
